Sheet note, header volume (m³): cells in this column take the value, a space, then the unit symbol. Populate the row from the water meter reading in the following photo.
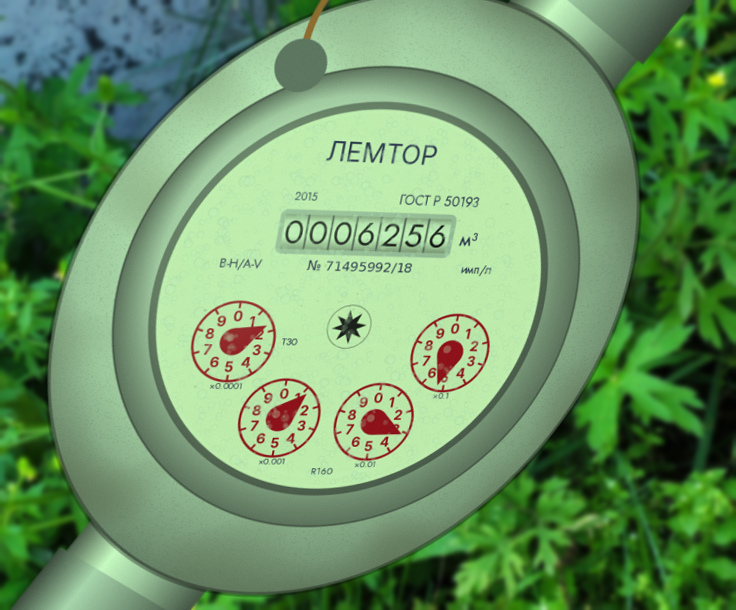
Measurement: 6256.5311 m³
